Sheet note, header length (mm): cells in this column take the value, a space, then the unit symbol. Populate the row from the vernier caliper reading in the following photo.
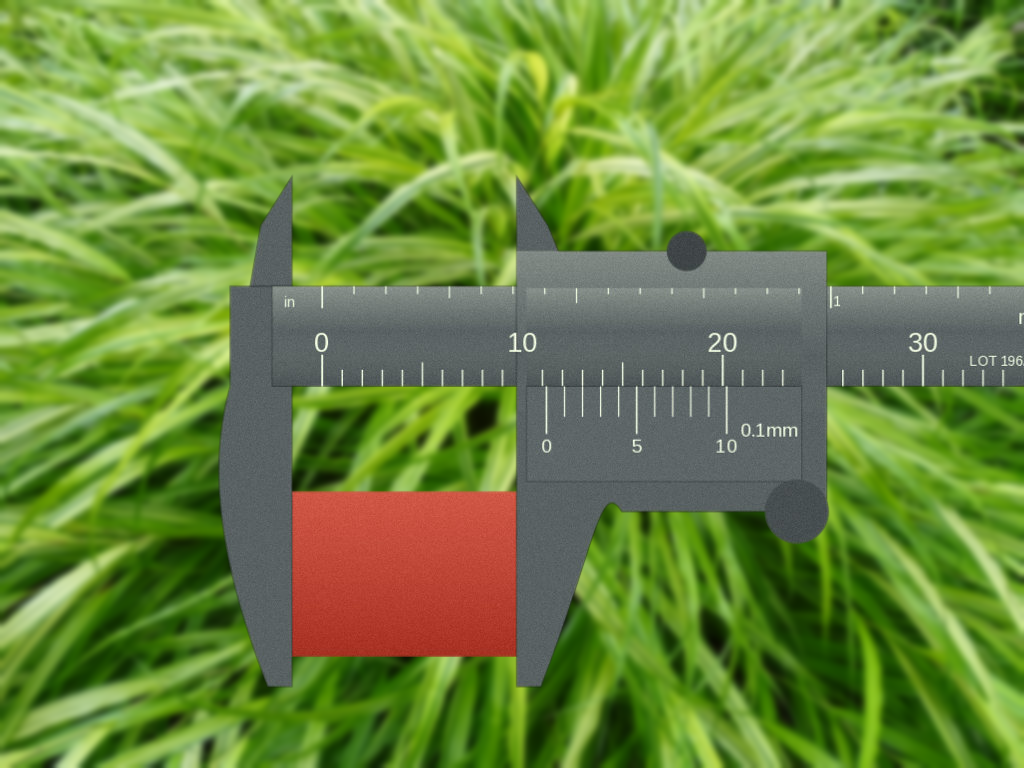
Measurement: 11.2 mm
